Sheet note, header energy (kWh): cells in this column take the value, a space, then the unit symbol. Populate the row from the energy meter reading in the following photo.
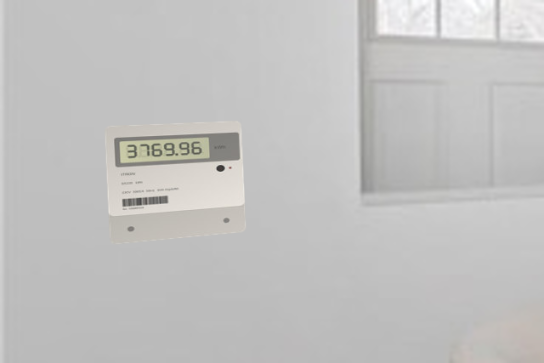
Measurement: 3769.96 kWh
